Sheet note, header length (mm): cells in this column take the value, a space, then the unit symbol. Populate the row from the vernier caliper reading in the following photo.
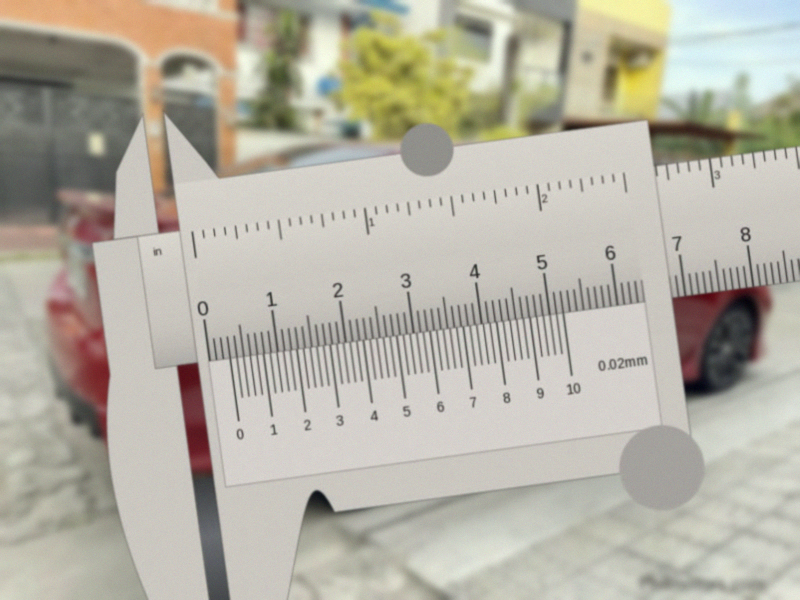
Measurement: 3.0 mm
